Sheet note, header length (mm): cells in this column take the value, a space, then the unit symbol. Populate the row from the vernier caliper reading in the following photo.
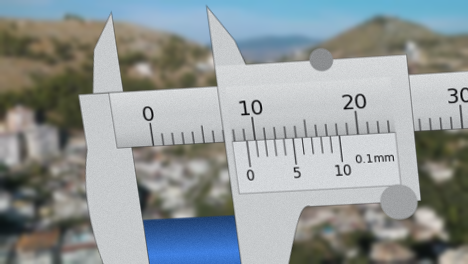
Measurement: 9.2 mm
